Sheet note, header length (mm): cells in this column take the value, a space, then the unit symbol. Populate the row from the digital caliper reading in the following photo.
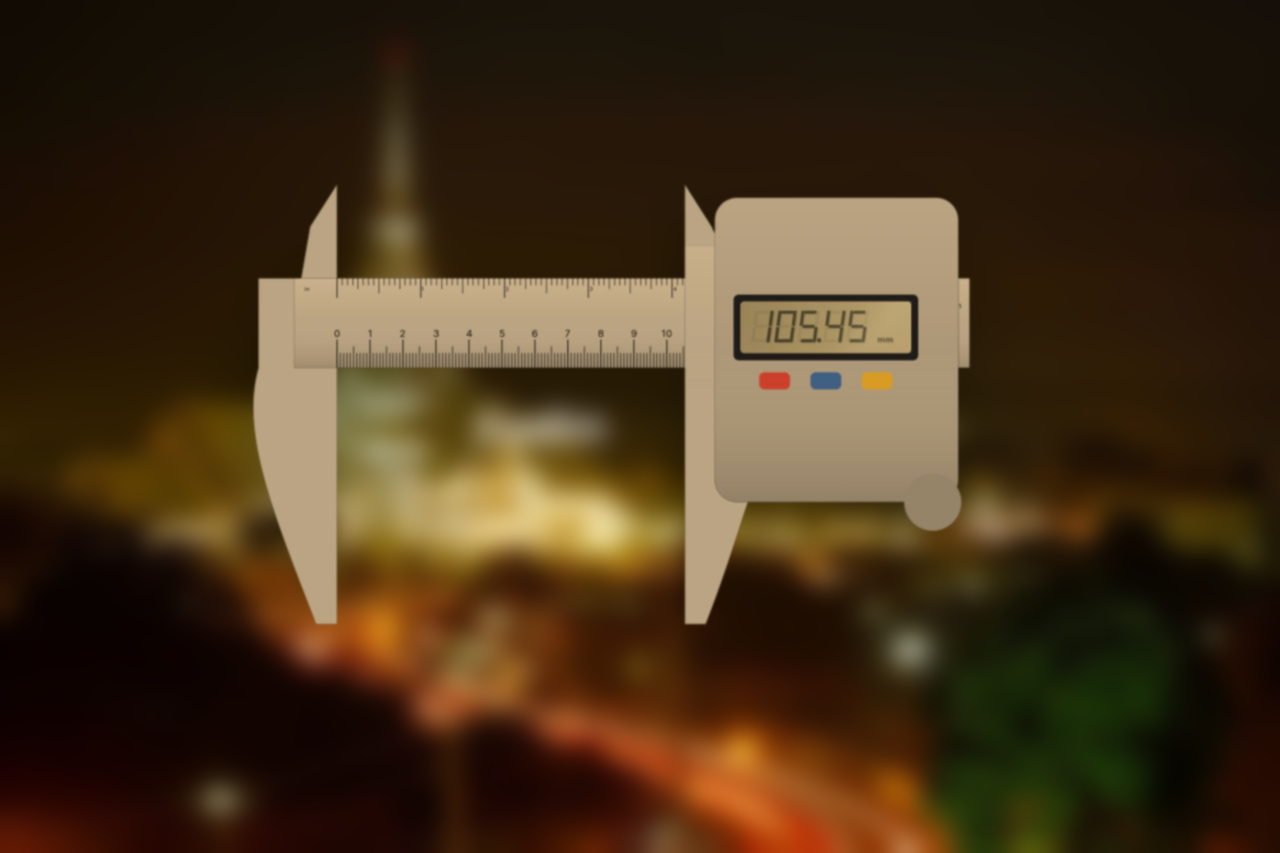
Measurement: 105.45 mm
